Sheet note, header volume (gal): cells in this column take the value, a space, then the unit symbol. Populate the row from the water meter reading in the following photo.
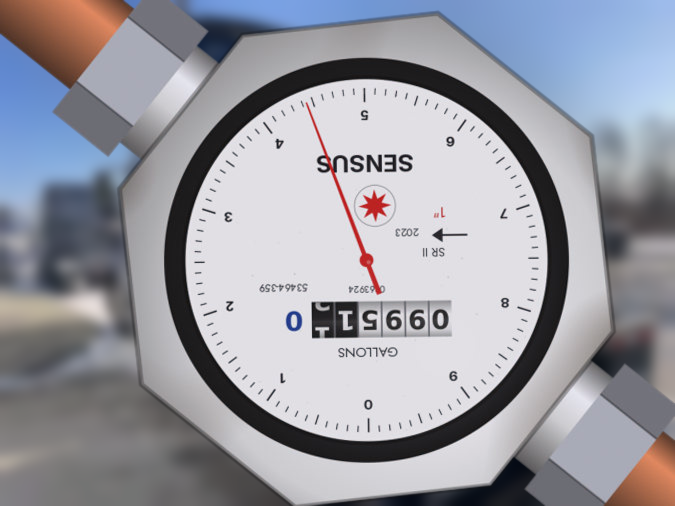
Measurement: 995114.4 gal
